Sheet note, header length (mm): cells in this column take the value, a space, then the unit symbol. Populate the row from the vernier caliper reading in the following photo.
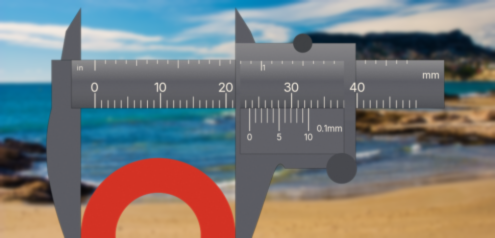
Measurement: 23.6 mm
